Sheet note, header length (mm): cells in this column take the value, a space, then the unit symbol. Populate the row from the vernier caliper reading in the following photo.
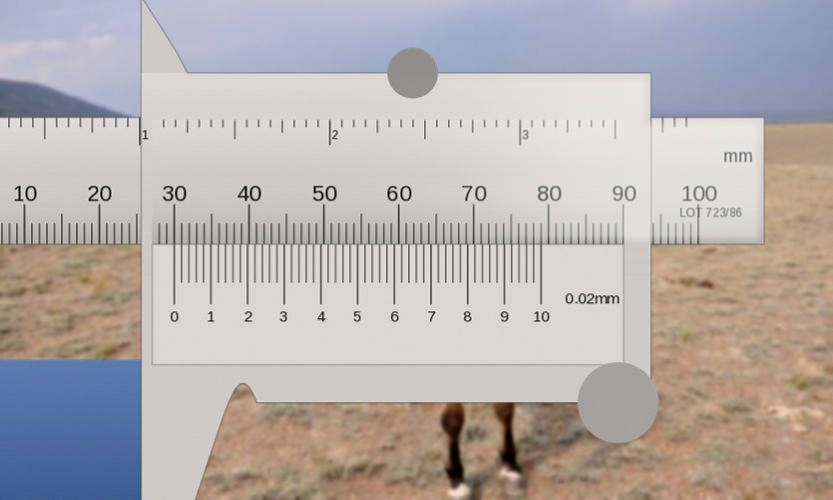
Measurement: 30.0 mm
